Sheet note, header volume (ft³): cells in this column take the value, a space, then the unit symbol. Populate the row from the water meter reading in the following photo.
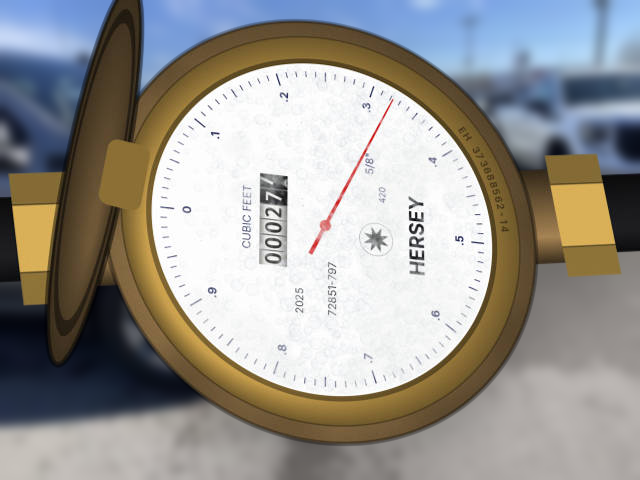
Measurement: 277.32 ft³
